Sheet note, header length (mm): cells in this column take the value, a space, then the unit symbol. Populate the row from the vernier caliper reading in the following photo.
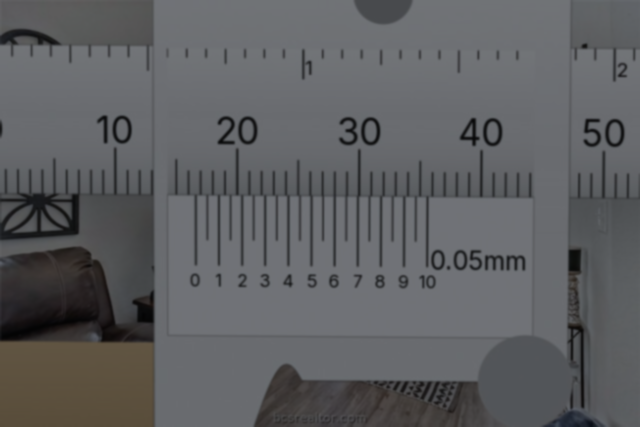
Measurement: 16.6 mm
